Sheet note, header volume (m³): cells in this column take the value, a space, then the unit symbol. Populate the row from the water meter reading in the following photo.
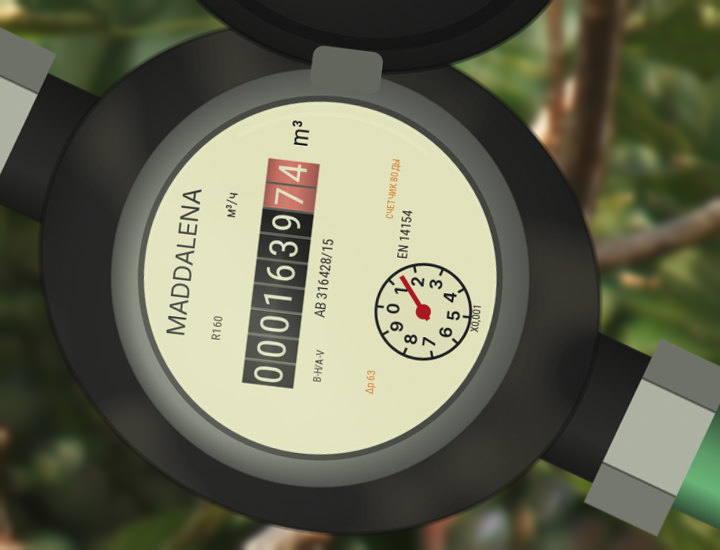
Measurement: 1639.741 m³
